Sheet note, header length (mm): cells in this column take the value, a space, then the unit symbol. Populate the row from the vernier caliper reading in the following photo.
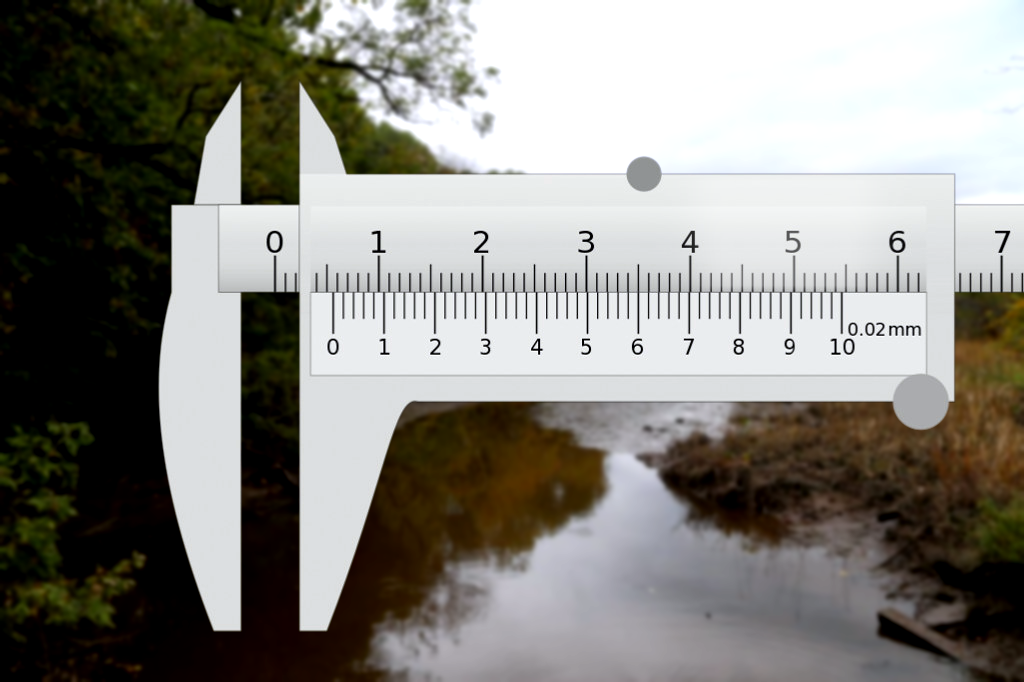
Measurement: 5.6 mm
